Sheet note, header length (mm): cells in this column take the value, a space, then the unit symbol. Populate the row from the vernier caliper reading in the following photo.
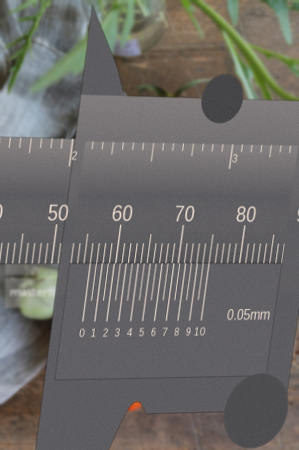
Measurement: 56.0 mm
